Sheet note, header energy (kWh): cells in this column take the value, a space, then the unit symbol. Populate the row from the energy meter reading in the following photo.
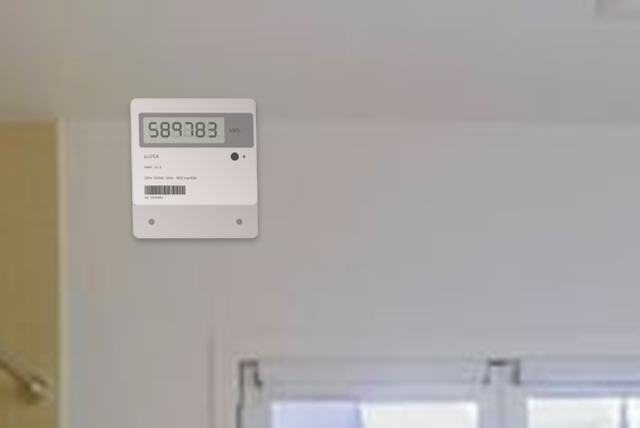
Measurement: 589783 kWh
